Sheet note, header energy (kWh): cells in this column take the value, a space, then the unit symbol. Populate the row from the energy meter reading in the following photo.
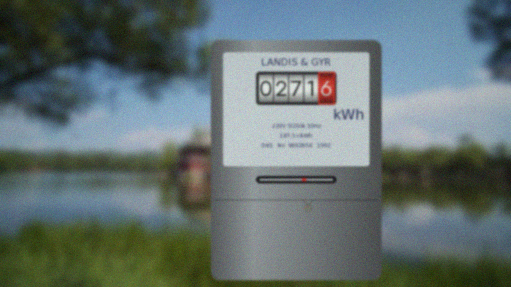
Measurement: 271.6 kWh
